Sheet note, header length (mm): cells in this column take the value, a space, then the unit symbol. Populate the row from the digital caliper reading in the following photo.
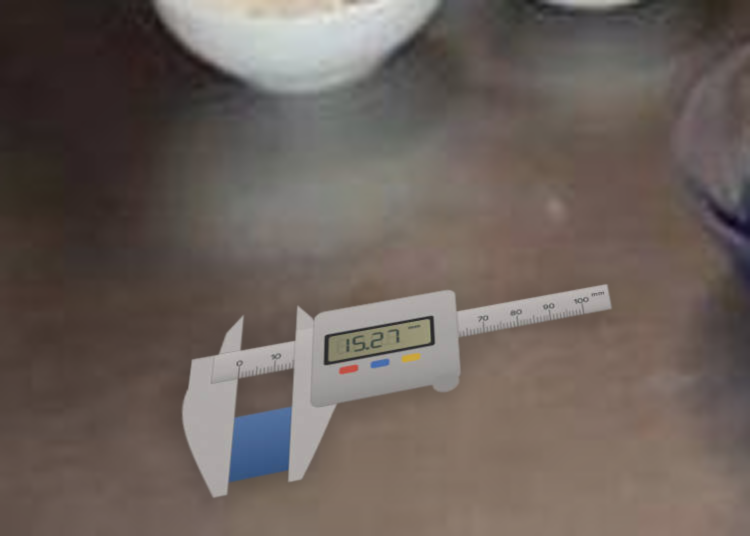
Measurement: 15.27 mm
